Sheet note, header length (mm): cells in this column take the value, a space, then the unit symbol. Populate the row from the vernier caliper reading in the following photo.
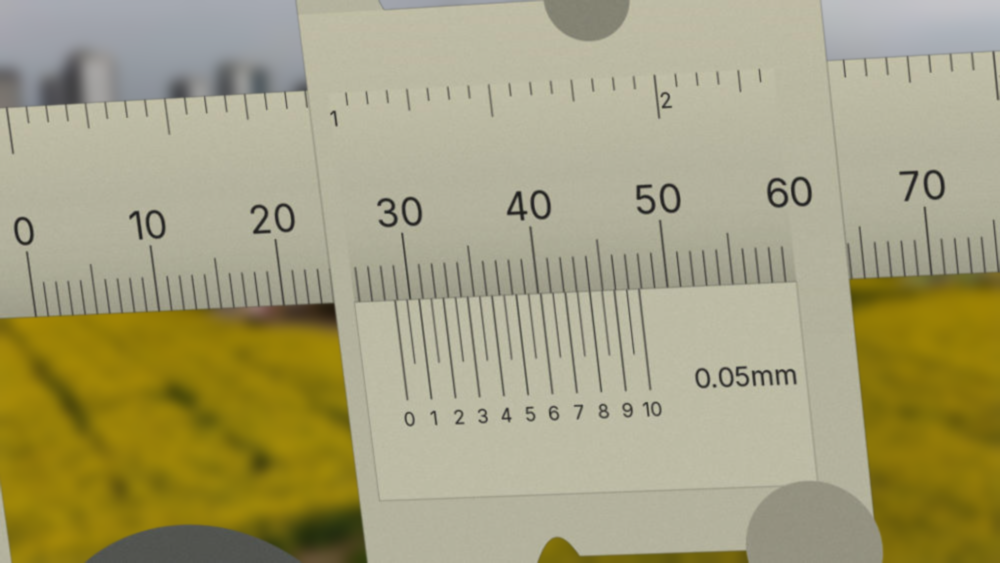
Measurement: 28.8 mm
